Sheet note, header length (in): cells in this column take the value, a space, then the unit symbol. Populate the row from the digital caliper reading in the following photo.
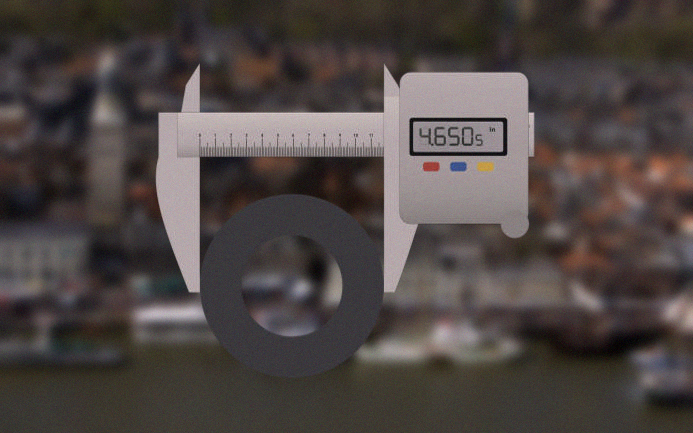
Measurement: 4.6505 in
